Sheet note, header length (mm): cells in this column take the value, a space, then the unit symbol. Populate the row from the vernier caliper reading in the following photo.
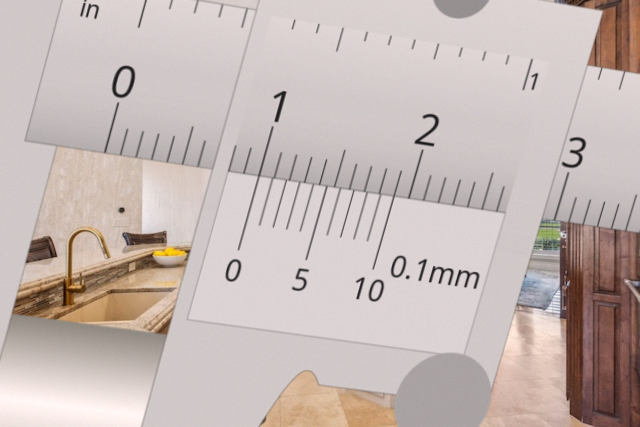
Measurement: 10.0 mm
